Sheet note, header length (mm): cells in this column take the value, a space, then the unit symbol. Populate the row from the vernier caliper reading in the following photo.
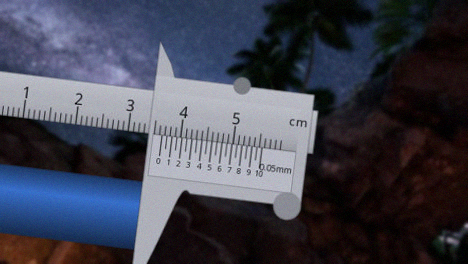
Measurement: 36.5 mm
